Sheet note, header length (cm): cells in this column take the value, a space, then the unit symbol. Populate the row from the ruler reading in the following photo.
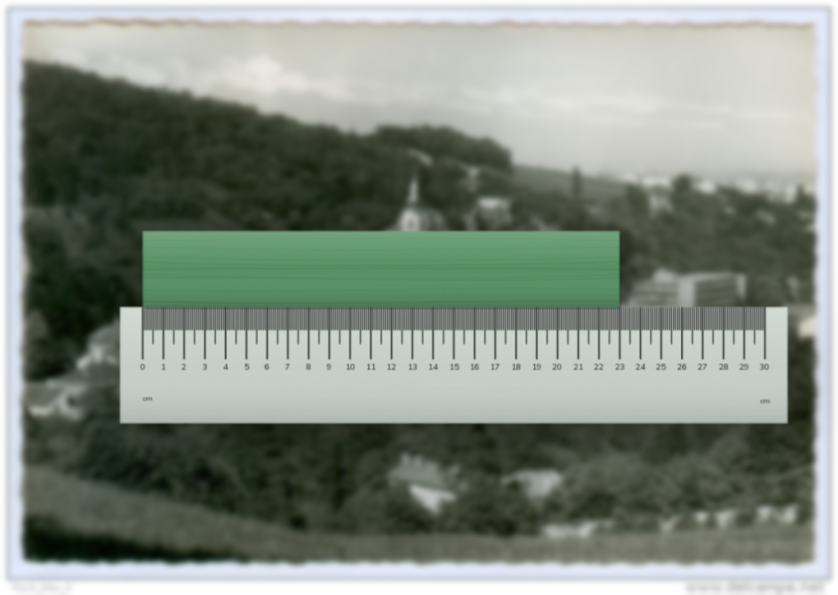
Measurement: 23 cm
